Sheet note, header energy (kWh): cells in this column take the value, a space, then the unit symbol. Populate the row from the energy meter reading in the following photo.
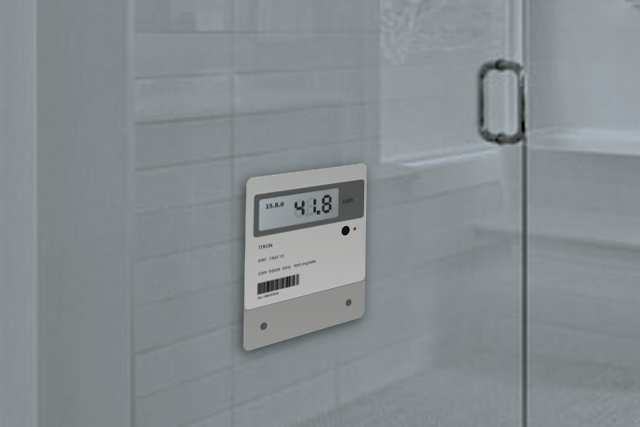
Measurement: 41.8 kWh
